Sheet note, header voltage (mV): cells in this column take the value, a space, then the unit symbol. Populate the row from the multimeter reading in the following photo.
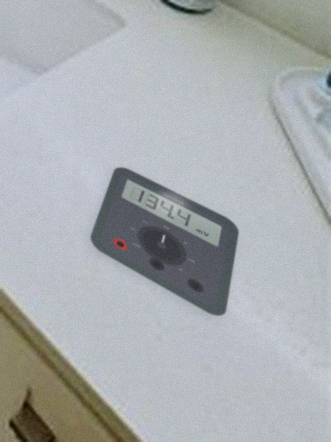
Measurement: 134.4 mV
